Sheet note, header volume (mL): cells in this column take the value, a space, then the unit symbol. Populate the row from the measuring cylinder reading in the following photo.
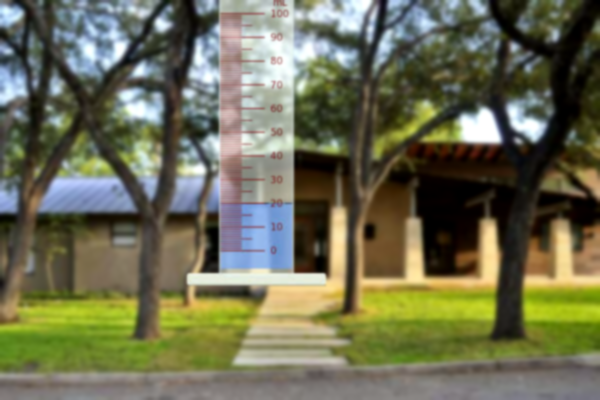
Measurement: 20 mL
